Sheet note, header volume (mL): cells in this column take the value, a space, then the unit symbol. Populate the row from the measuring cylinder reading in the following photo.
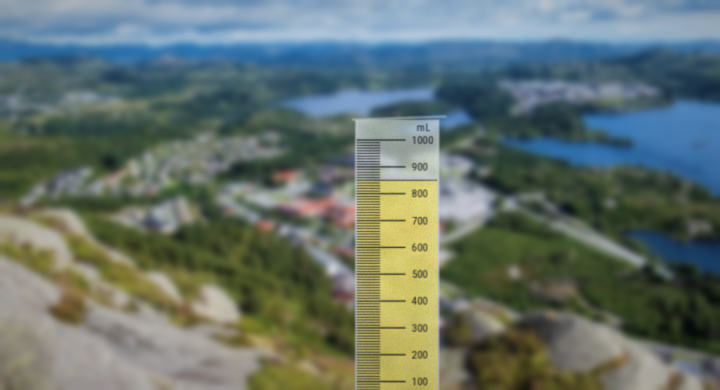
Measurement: 850 mL
